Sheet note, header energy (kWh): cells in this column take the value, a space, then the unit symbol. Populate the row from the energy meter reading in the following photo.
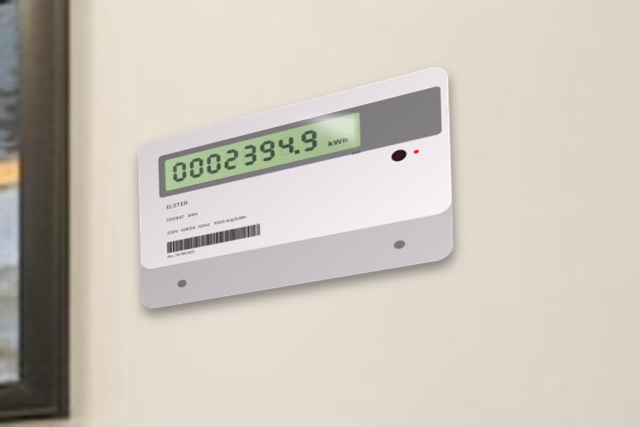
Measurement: 2394.9 kWh
